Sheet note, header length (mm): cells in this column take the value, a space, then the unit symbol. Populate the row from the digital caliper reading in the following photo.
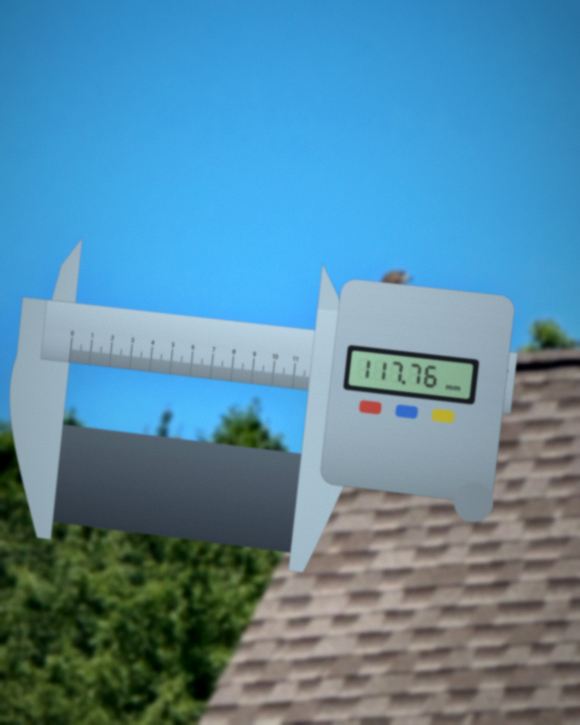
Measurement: 117.76 mm
